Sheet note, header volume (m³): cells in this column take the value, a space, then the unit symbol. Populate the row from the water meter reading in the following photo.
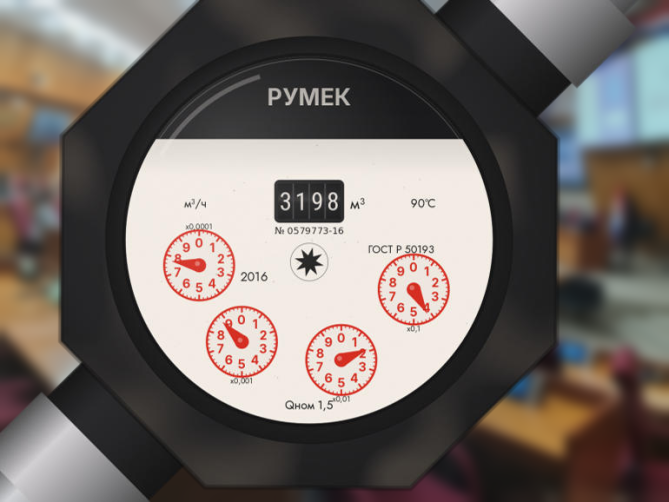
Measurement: 3198.4187 m³
